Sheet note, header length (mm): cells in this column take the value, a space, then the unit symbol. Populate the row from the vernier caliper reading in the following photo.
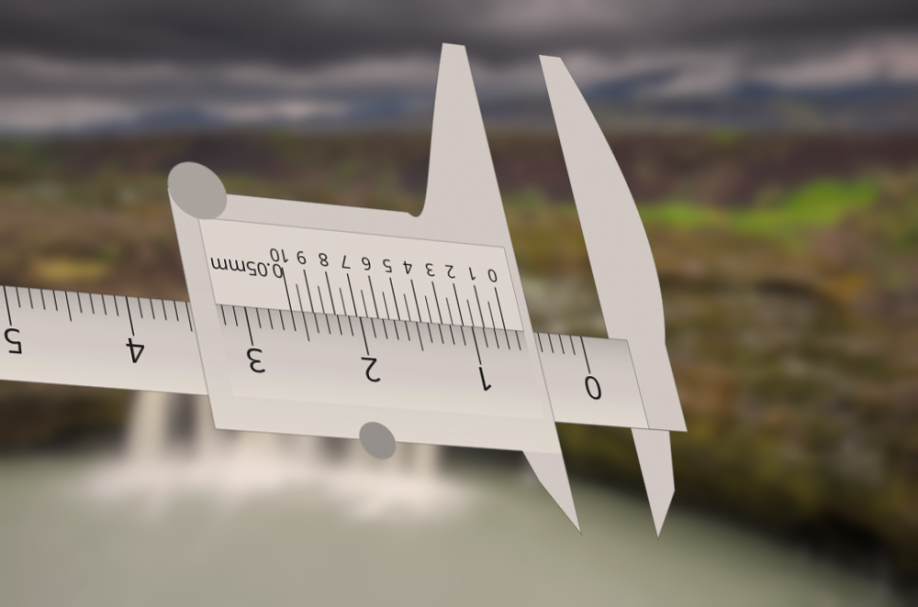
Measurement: 7.0 mm
